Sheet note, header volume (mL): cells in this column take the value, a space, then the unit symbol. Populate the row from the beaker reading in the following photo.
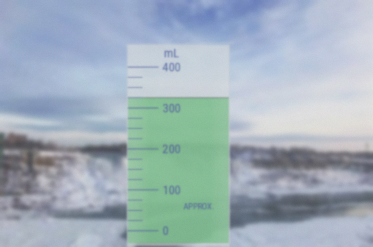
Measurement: 325 mL
